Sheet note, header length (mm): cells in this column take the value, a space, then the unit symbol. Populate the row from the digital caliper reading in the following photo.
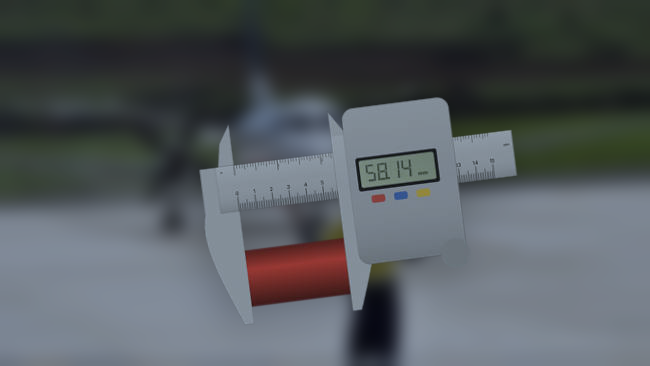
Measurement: 58.14 mm
